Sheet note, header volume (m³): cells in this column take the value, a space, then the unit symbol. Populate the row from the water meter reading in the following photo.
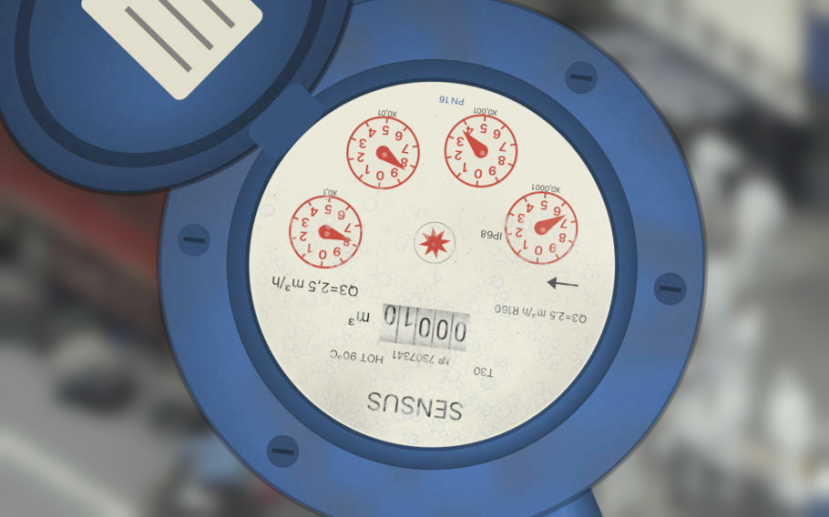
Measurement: 9.7836 m³
